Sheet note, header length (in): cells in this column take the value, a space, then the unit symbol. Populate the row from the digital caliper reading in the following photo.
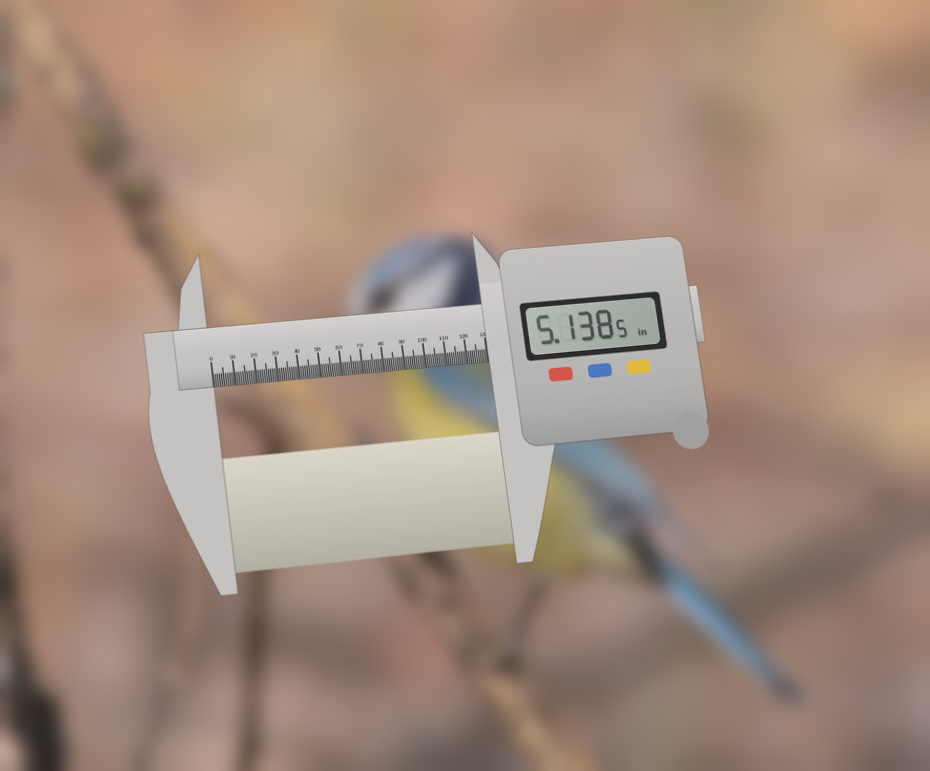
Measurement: 5.1385 in
